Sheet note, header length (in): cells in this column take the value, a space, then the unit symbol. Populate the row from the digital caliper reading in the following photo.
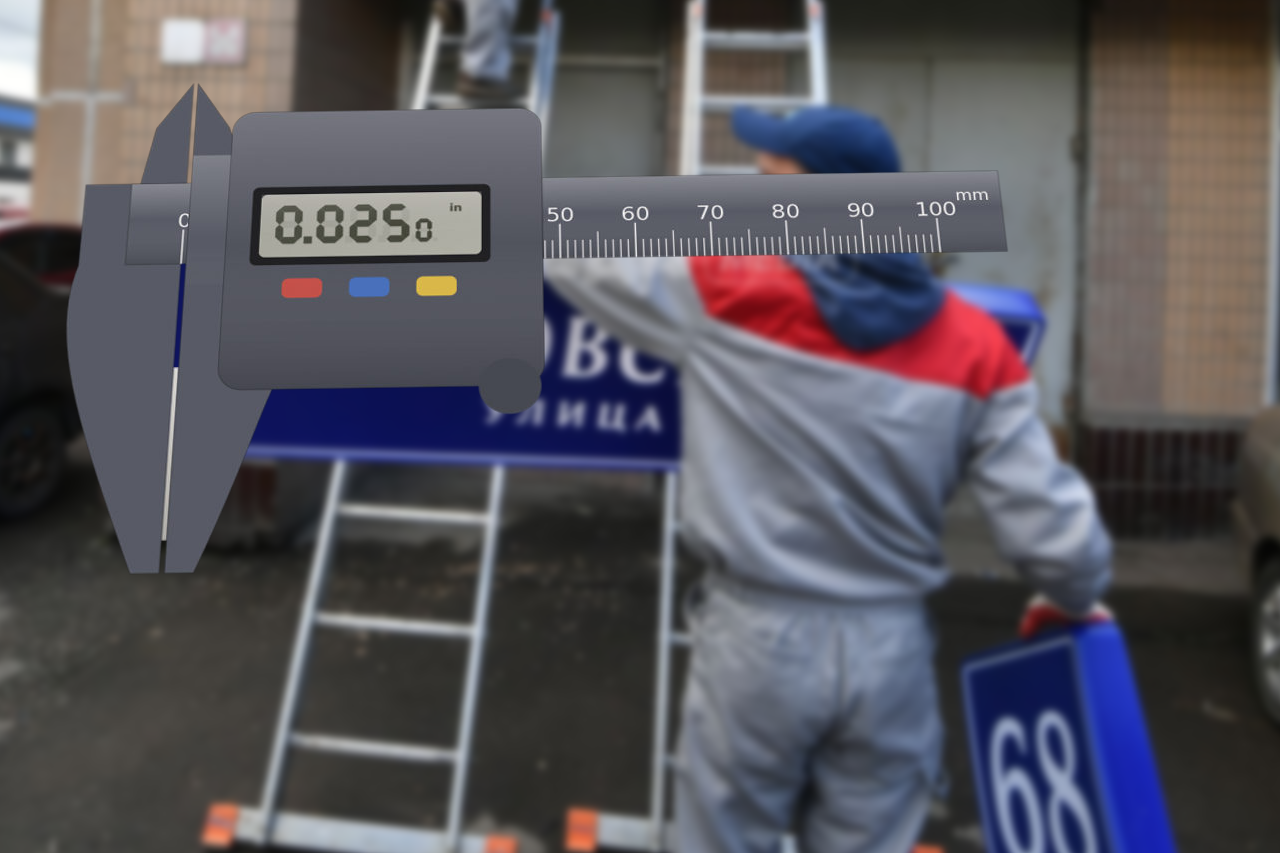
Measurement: 0.0250 in
